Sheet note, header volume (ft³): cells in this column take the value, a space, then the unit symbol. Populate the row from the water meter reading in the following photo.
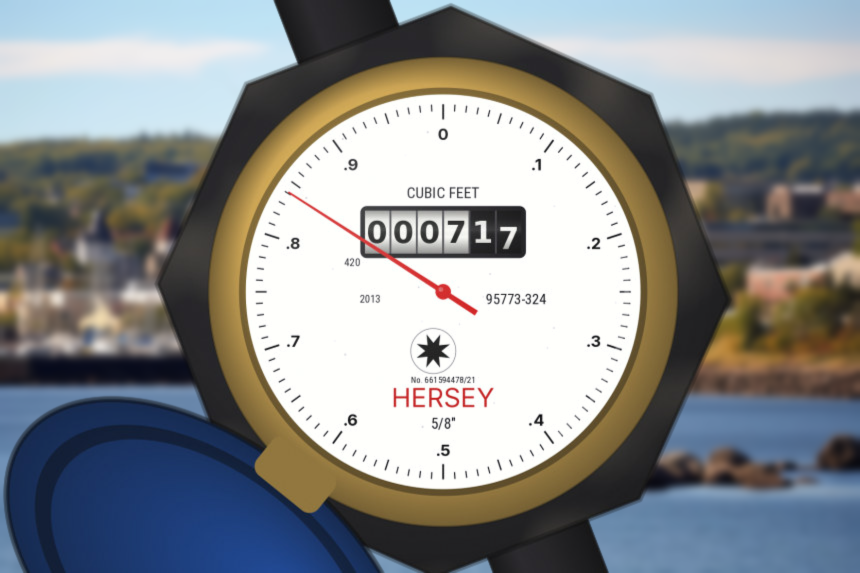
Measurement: 716.84 ft³
